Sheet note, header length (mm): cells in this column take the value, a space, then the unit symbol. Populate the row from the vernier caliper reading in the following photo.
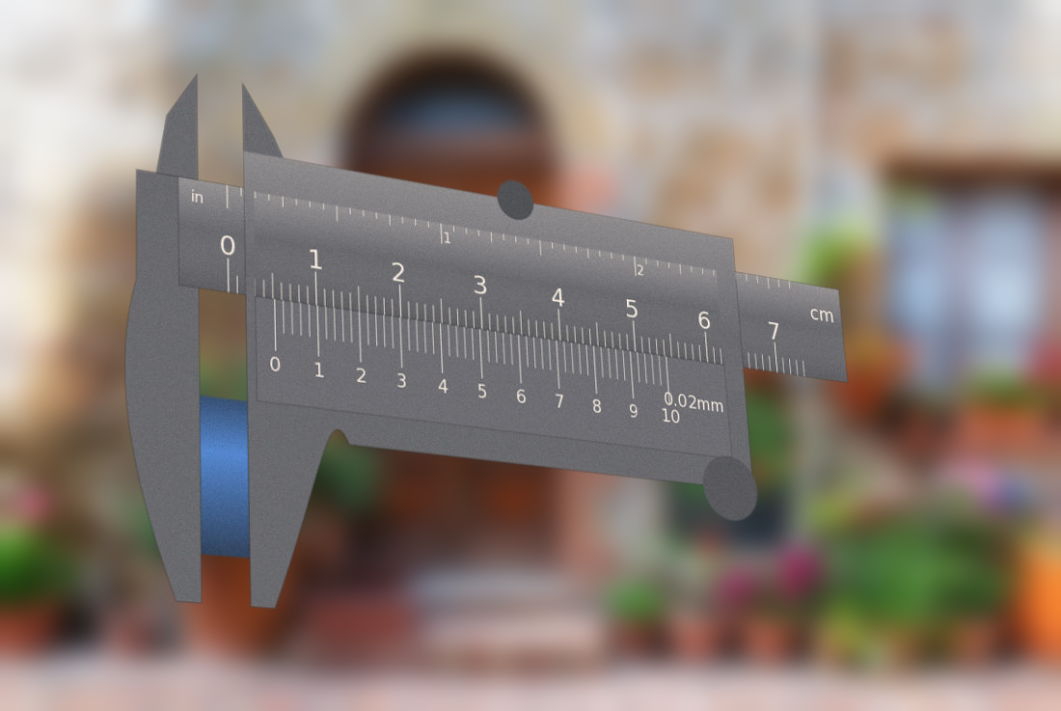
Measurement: 5.2 mm
